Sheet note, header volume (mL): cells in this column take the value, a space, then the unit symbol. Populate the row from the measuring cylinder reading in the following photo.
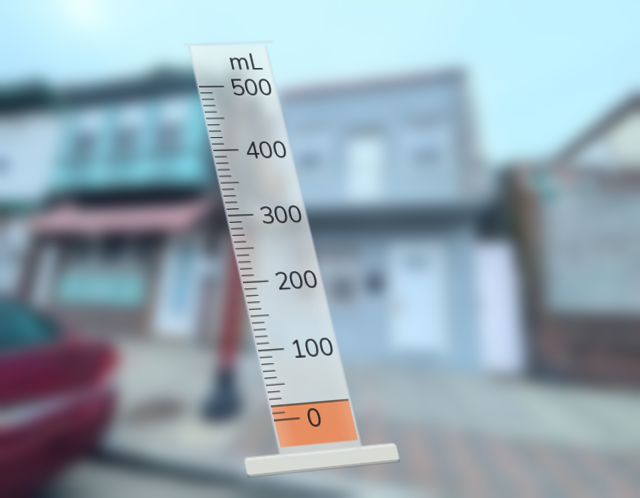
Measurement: 20 mL
